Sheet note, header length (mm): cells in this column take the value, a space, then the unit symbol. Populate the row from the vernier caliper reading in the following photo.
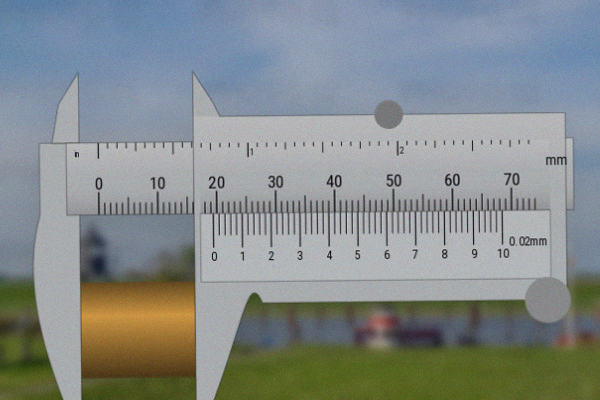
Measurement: 19.4 mm
